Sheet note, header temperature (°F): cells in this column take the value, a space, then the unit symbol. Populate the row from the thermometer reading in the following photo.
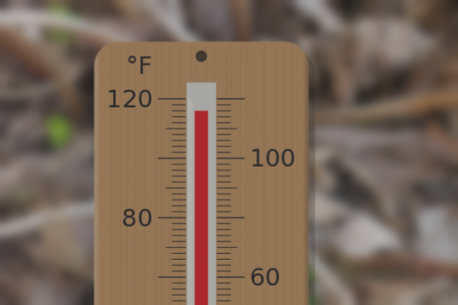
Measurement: 116 °F
